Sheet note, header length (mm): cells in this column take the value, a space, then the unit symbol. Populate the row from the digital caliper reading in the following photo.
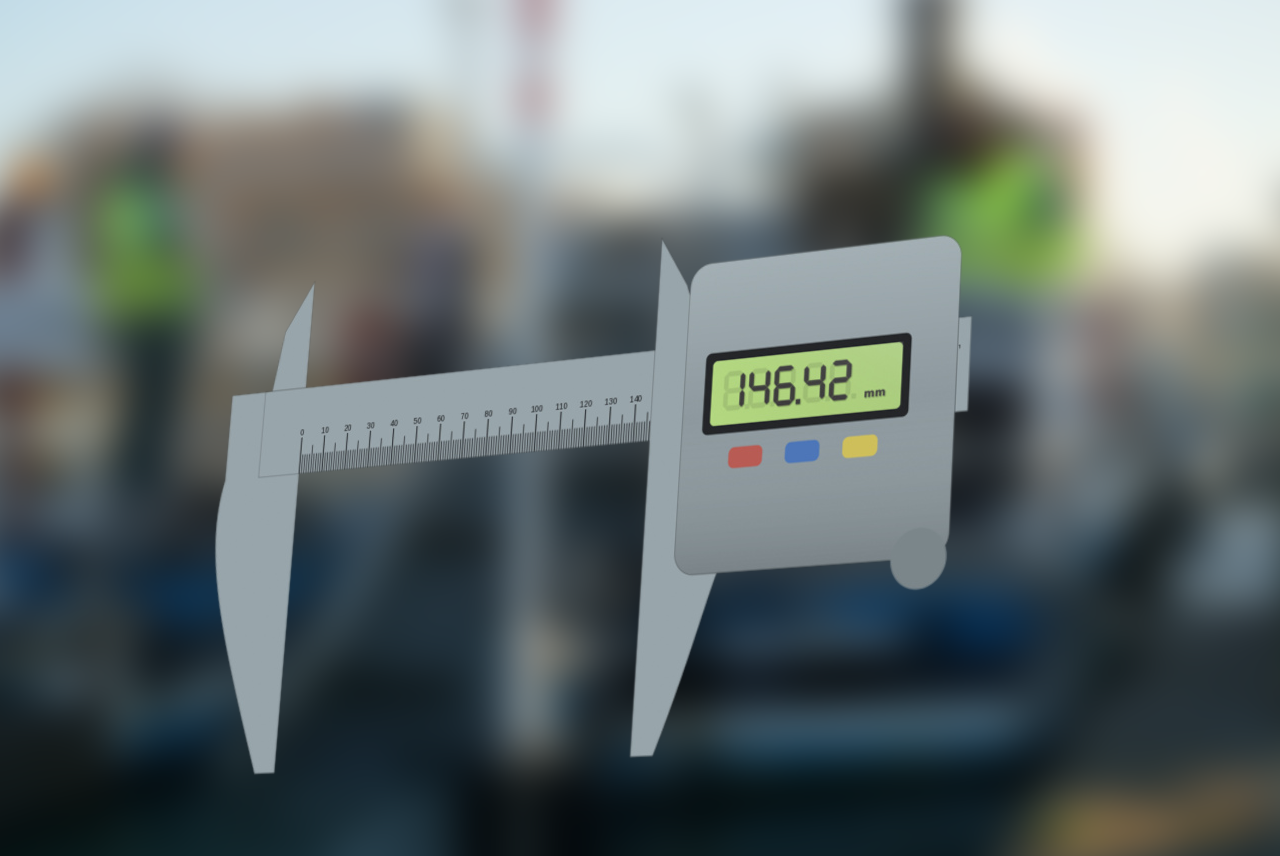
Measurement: 146.42 mm
